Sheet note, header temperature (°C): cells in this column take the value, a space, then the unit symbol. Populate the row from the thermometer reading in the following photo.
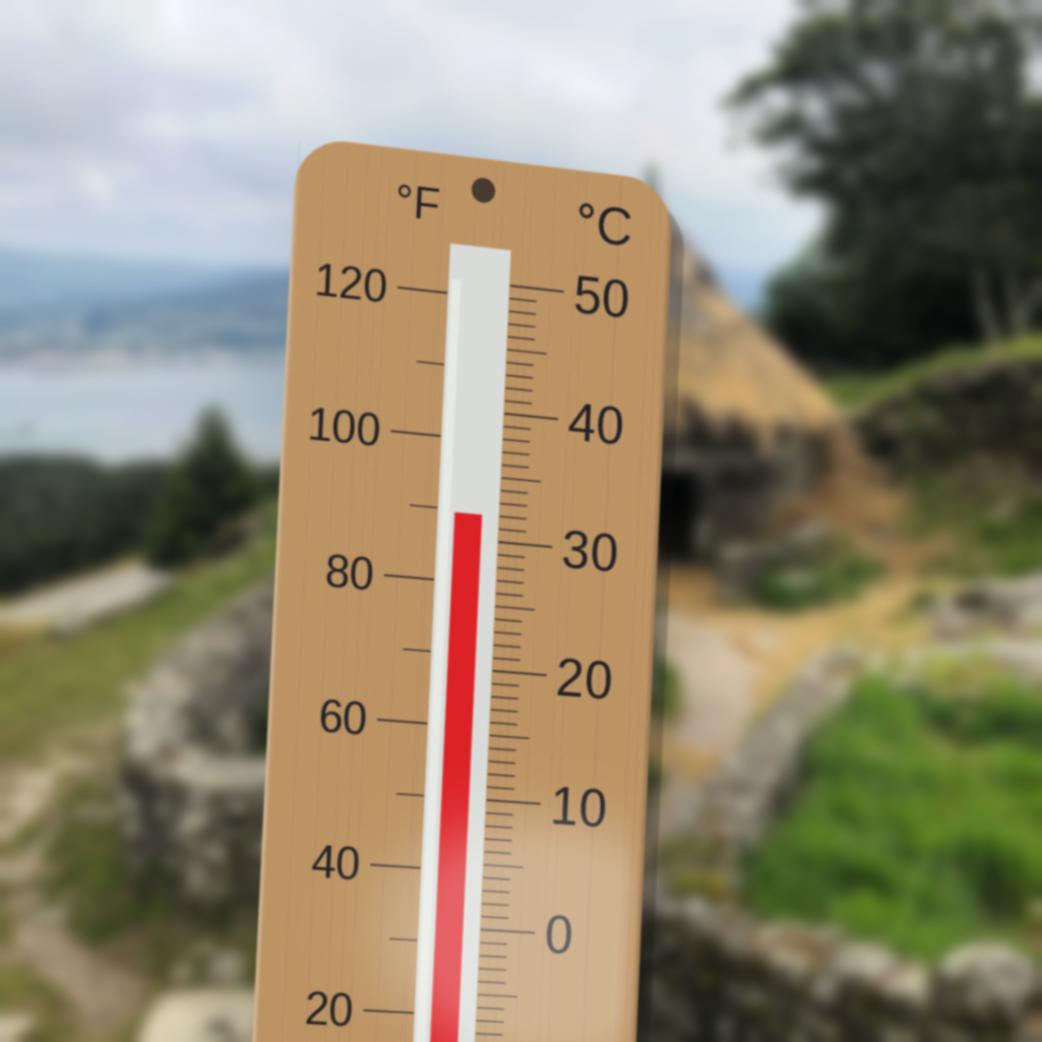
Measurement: 32 °C
